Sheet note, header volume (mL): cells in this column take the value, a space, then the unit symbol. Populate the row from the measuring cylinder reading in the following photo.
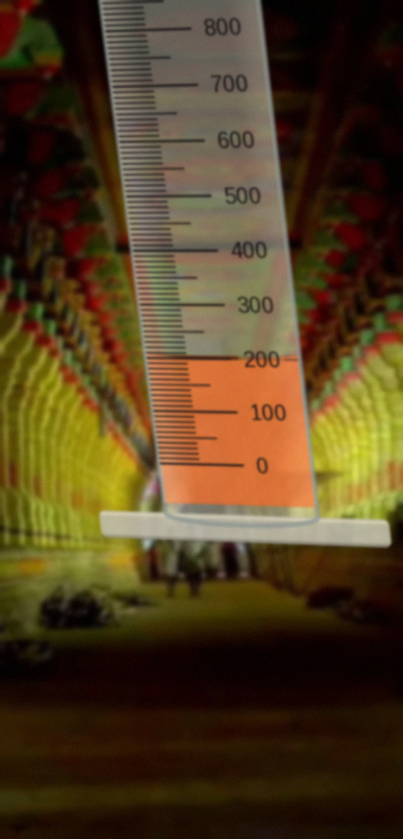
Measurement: 200 mL
